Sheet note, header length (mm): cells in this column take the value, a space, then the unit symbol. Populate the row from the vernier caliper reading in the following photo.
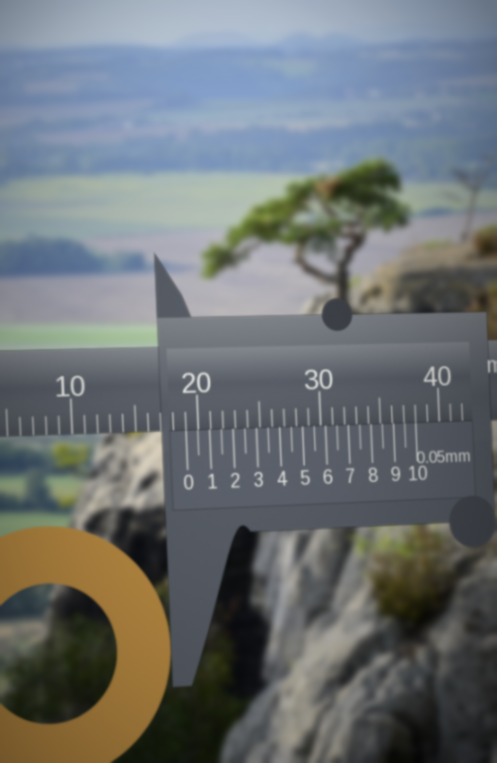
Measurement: 19.0 mm
